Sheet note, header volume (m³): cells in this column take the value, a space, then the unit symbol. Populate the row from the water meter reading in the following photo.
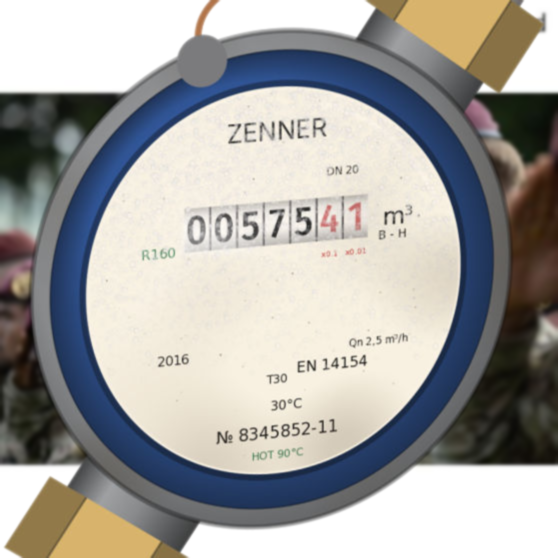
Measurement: 575.41 m³
